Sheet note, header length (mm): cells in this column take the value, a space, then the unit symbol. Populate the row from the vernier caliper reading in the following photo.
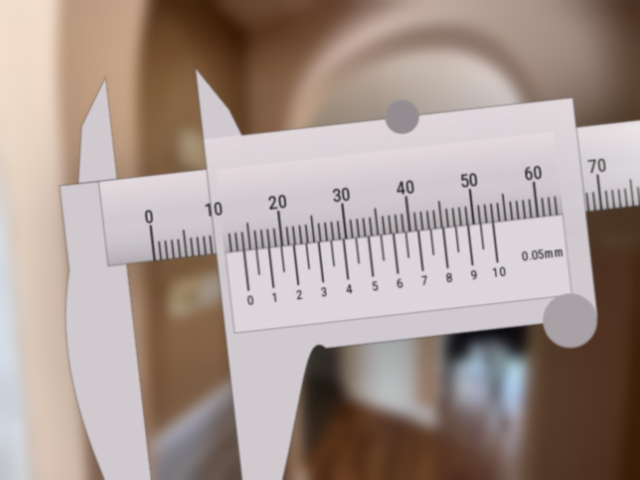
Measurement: 14.0 mm
